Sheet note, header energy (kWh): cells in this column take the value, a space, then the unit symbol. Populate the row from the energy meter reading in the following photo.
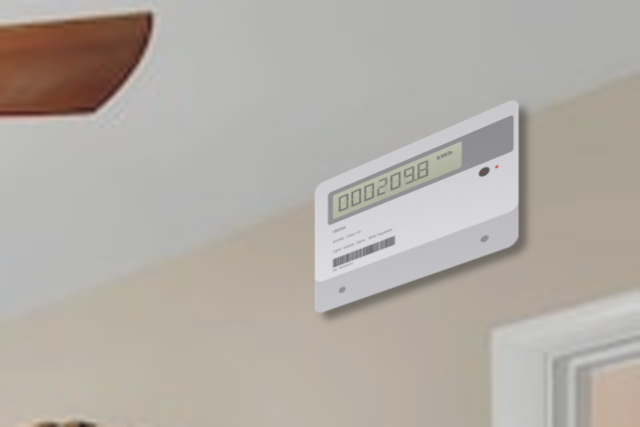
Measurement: 209.8 kWh
